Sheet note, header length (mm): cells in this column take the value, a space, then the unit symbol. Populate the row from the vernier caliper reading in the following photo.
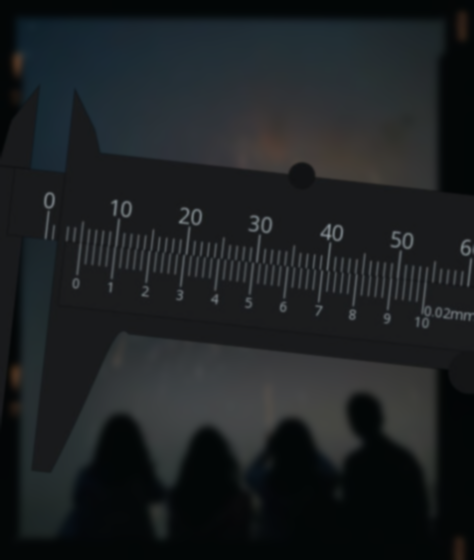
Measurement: 5.0 mm
